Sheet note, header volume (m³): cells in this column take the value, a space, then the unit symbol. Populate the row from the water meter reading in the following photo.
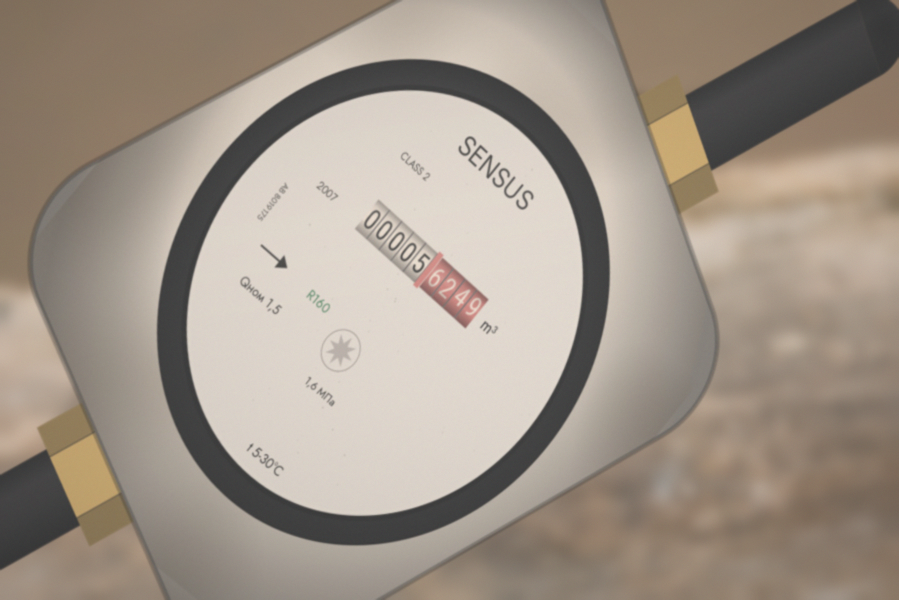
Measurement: 5.6249 m³
